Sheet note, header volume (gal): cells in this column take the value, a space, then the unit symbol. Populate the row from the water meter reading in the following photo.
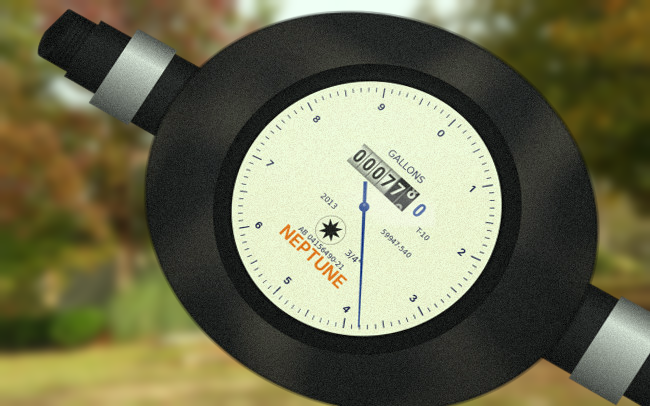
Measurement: 7783.8 gal
